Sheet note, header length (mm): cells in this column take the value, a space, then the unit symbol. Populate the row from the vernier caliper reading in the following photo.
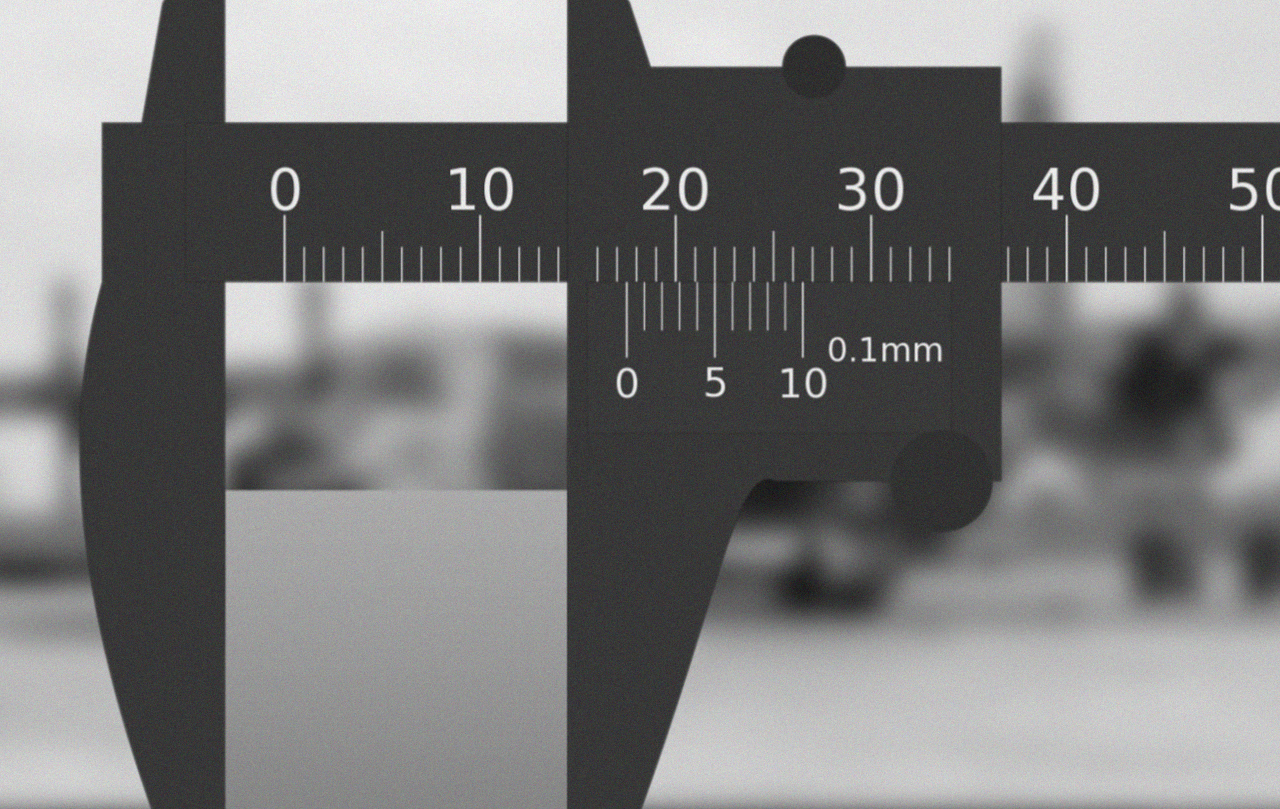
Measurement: 17.5 mm
